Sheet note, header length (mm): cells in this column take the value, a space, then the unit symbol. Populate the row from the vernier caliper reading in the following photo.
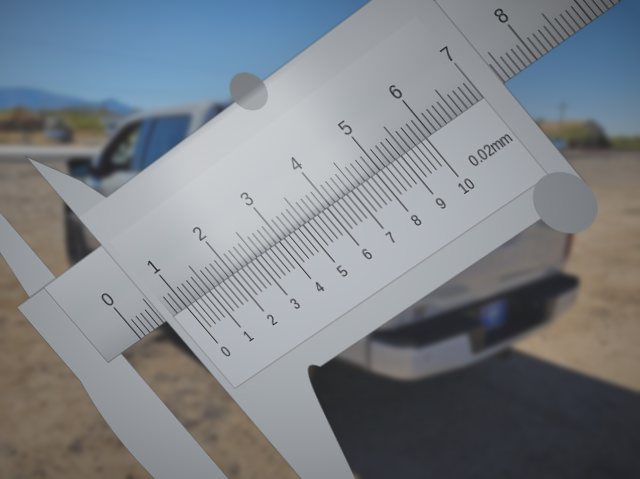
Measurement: 10.0 mm
